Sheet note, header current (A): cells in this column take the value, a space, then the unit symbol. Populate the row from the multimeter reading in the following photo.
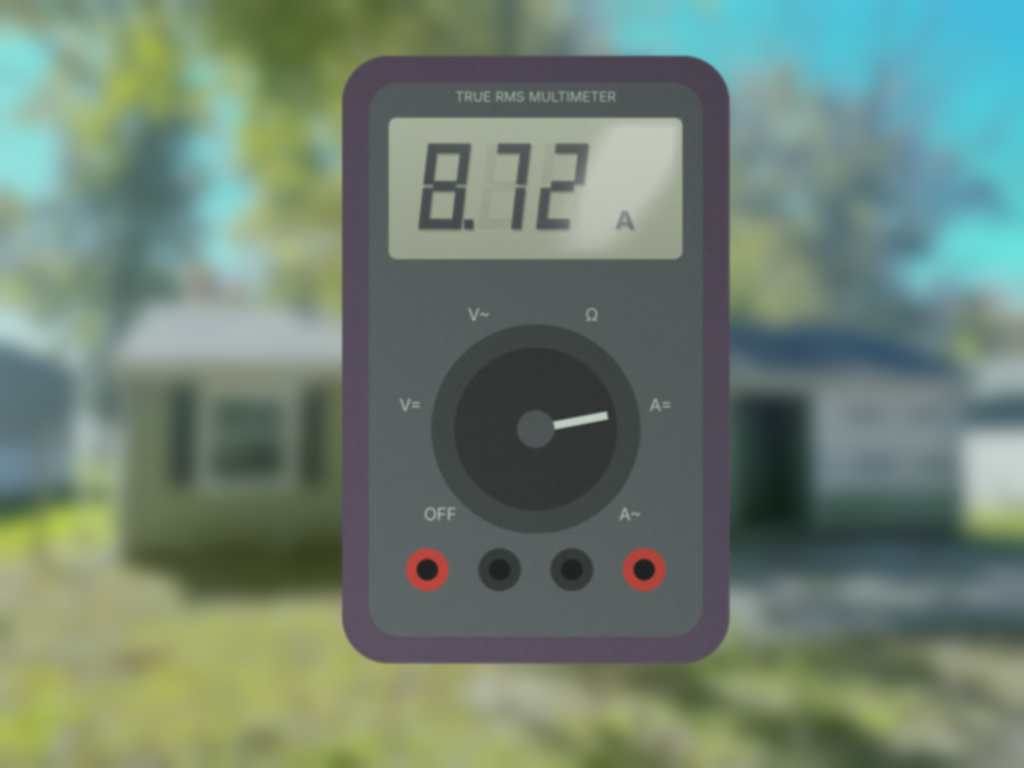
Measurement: 8.72 A
